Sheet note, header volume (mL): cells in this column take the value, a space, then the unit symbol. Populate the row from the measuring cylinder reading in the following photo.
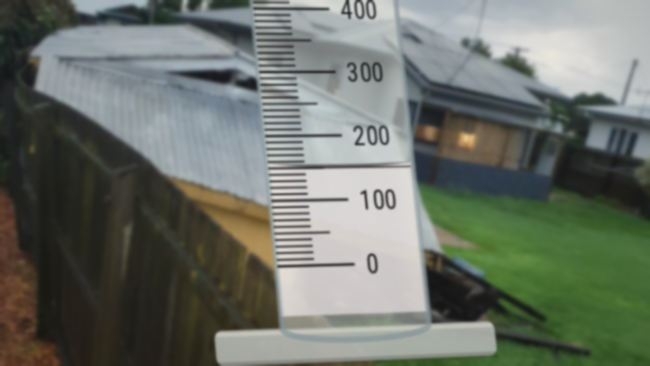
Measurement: 150 mL
